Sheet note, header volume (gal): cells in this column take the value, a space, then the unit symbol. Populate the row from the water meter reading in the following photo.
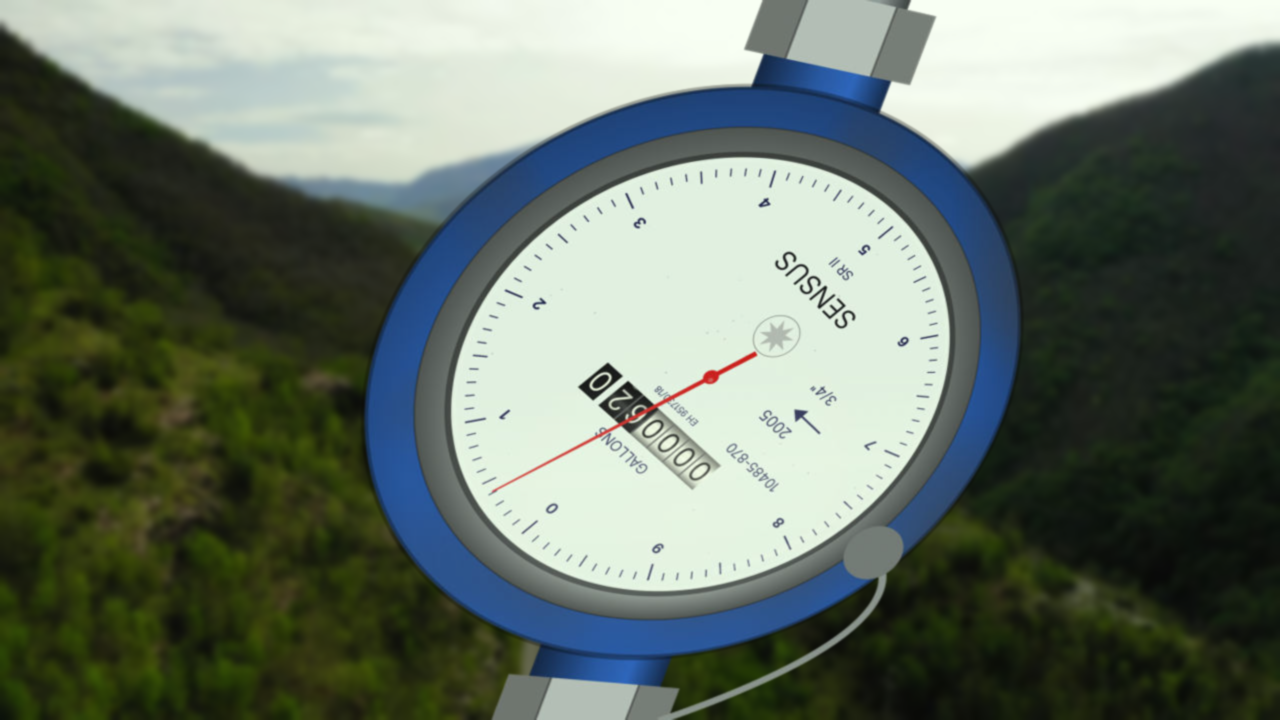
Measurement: 620.4 gal
